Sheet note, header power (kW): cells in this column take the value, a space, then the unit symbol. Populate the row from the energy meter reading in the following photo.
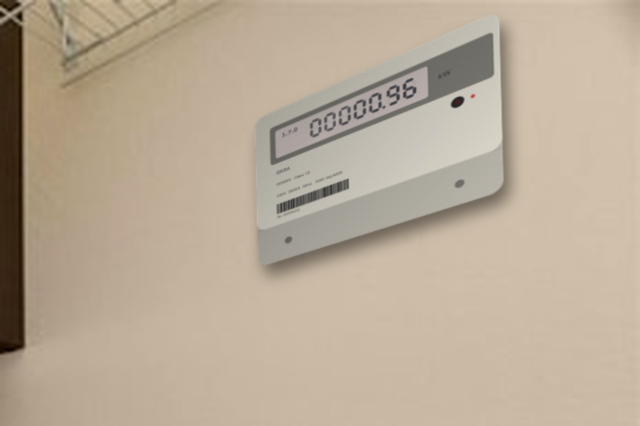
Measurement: 0.96 kW
